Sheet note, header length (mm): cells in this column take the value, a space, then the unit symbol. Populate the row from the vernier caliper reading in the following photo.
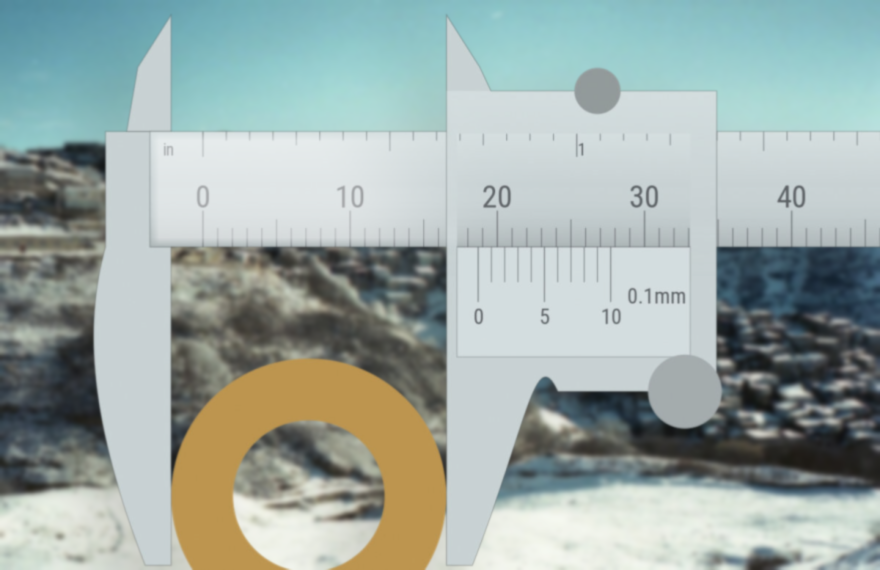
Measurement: 18.7 mm
